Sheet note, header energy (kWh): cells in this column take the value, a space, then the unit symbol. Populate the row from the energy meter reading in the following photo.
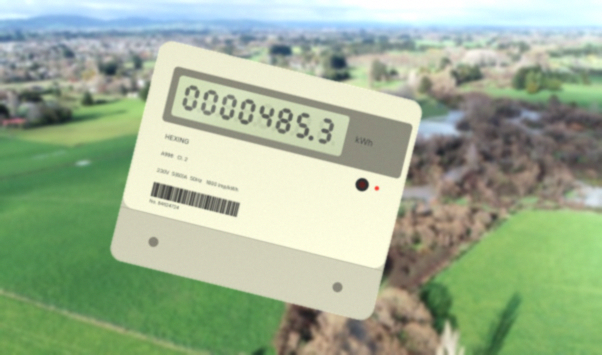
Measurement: 485.3 kWh
